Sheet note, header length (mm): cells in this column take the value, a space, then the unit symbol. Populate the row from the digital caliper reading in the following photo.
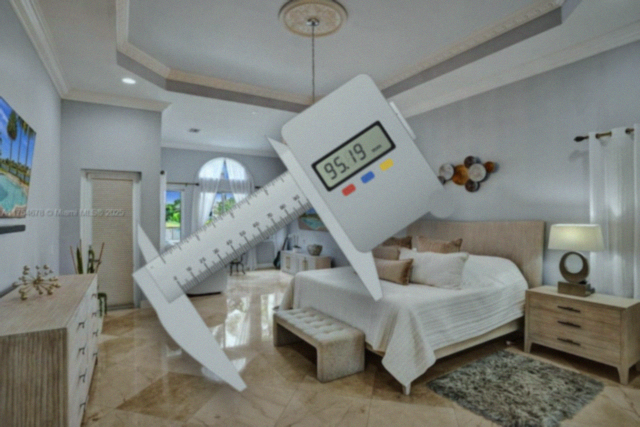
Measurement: 95.19 mm
